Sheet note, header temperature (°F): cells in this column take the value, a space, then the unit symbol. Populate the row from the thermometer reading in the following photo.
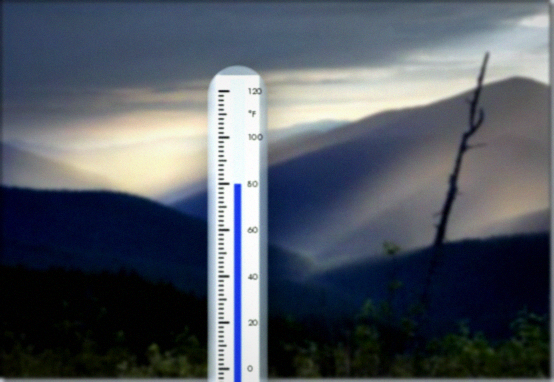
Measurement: 80 °F
